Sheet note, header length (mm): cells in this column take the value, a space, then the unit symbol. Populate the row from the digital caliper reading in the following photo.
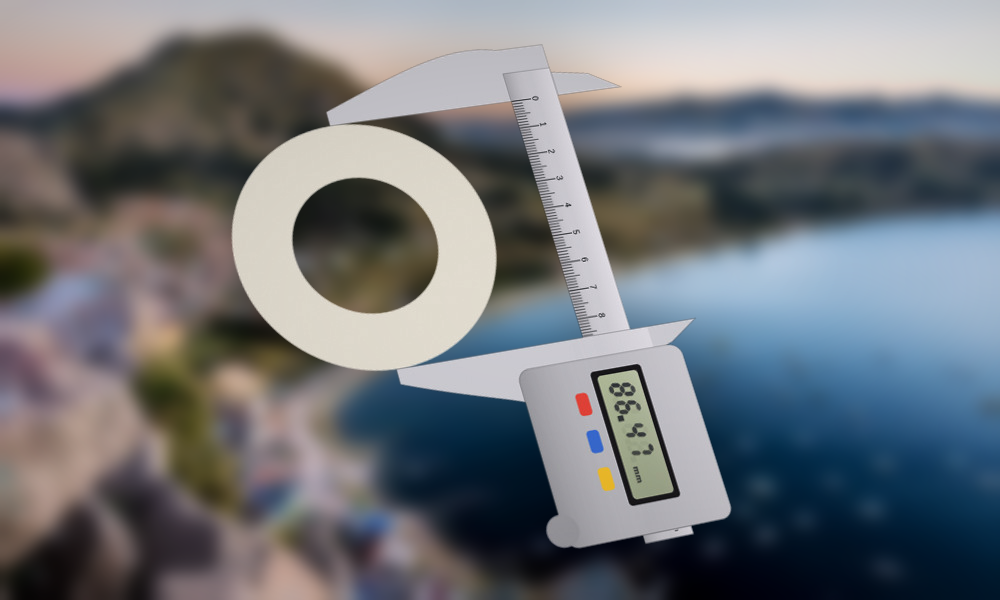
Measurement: 86.47 mm
